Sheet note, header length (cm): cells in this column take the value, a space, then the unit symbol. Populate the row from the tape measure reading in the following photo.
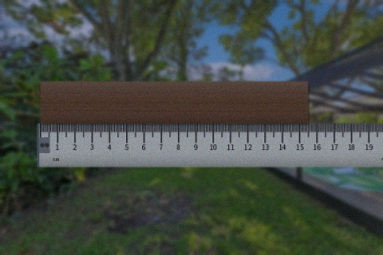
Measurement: 15.5 cm
